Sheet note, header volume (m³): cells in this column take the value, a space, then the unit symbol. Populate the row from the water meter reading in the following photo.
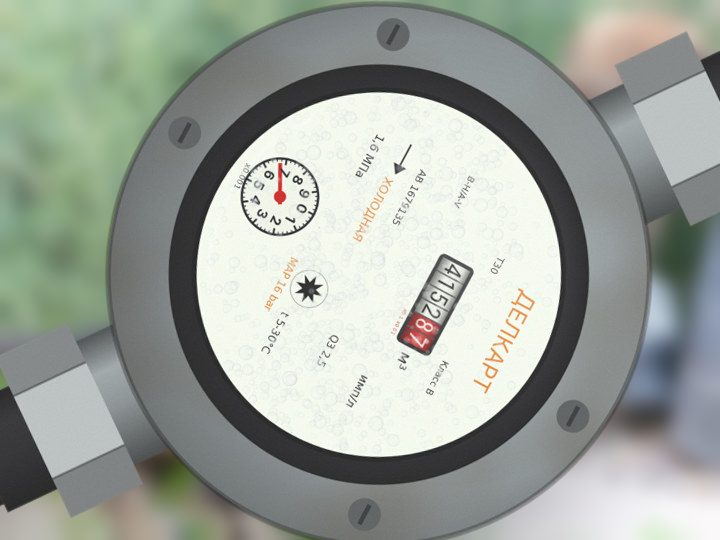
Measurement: 4152.876 m³
